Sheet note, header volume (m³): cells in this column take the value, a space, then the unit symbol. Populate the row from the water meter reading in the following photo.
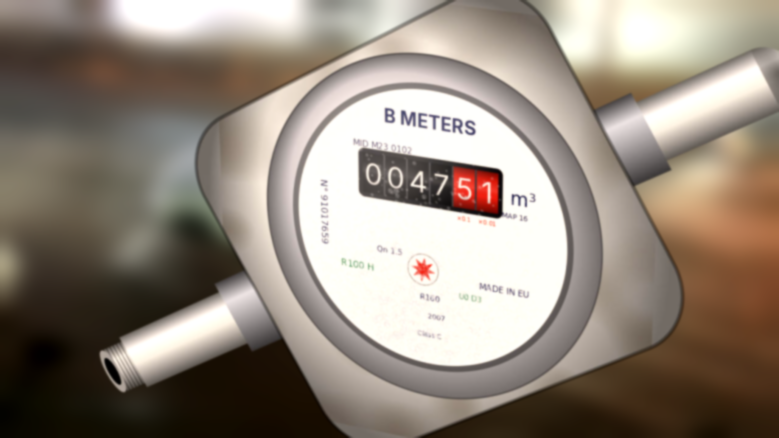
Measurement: 47.51 m³
